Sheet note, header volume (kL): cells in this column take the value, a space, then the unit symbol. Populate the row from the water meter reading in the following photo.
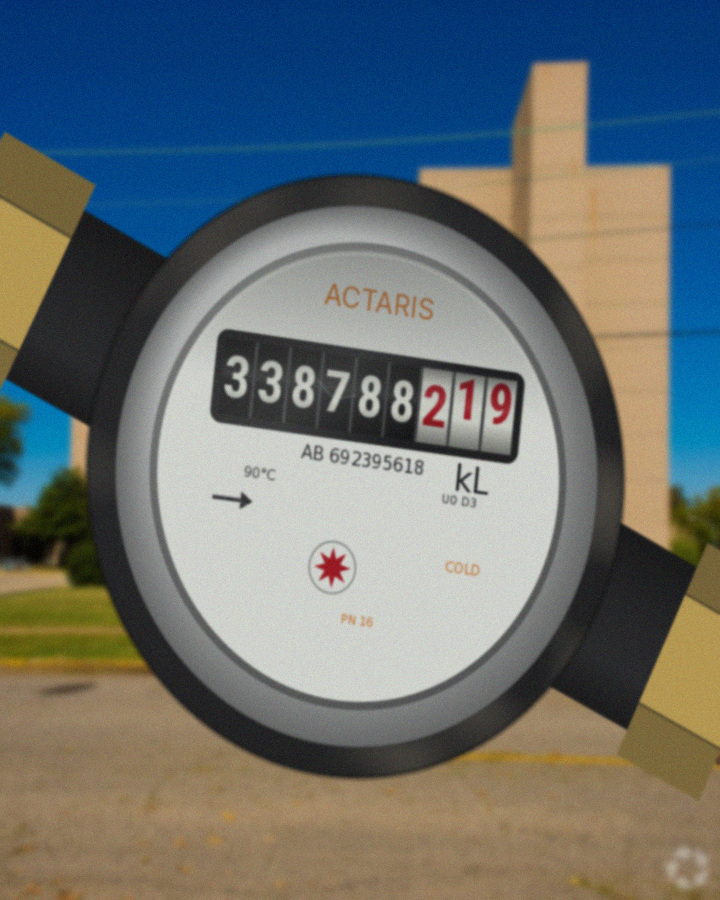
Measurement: 338788.219 kL
